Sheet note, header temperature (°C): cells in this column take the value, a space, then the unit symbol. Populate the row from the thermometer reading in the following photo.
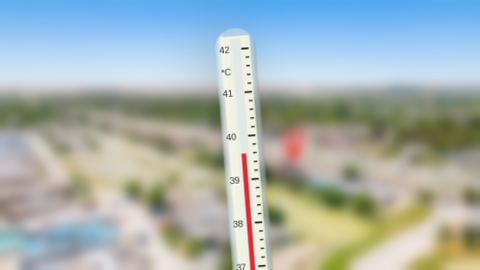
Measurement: 39.6 °C
